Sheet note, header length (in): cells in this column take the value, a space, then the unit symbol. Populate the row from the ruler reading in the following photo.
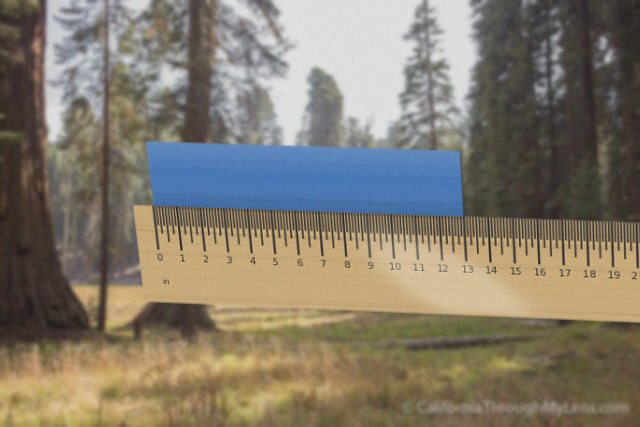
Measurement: 13 in
